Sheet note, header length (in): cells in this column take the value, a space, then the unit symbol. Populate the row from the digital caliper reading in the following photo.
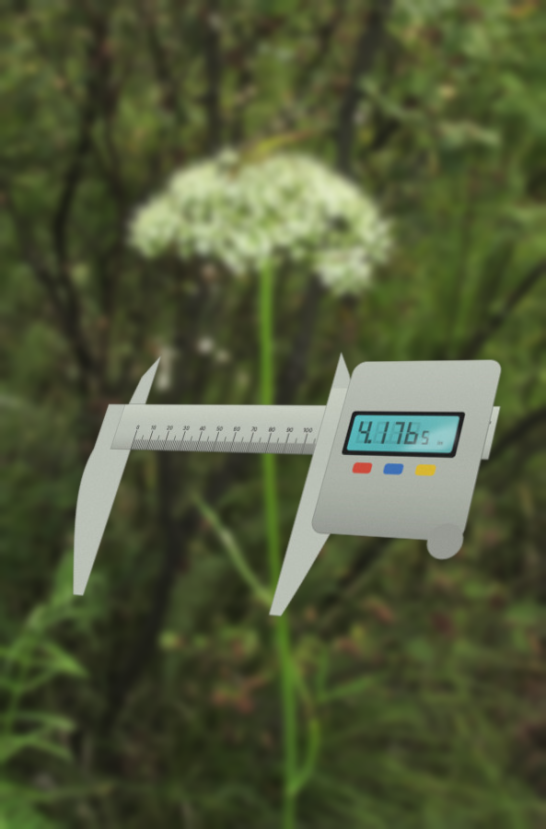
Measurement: 4.1765 in
